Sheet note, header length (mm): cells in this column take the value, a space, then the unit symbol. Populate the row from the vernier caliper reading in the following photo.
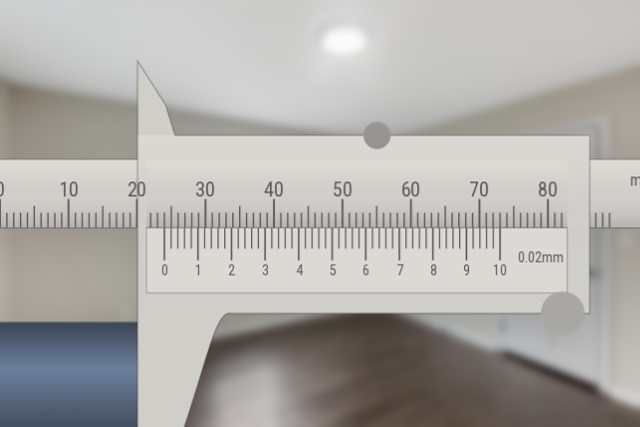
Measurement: 24.0 mm
